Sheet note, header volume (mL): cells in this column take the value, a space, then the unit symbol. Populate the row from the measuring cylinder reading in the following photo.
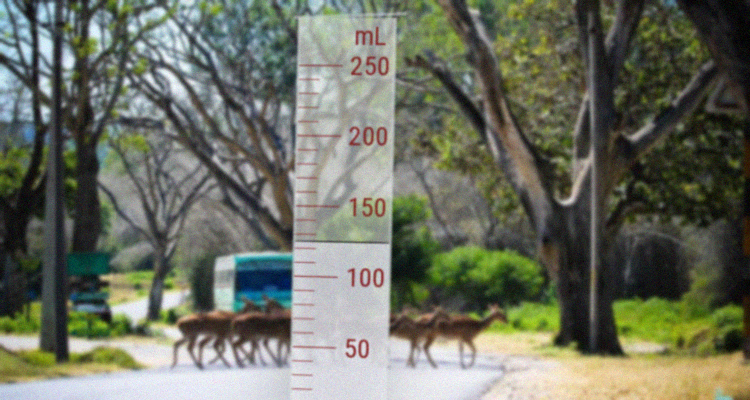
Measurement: 125 mL
